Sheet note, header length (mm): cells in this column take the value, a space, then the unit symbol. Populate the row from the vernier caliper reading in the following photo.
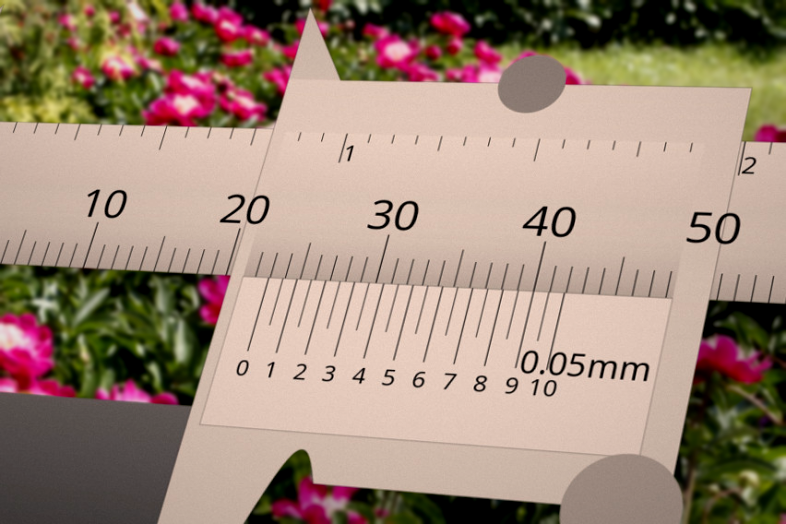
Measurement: 22.9 mm
